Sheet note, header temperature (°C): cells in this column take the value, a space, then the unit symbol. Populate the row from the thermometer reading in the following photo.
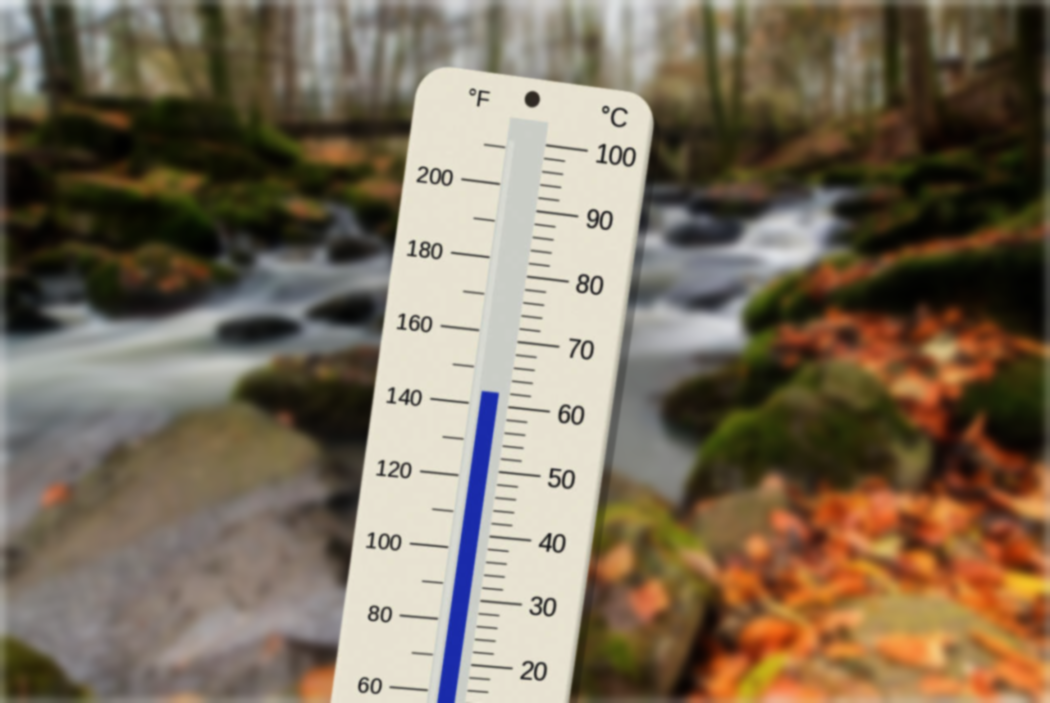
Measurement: 62 °C
